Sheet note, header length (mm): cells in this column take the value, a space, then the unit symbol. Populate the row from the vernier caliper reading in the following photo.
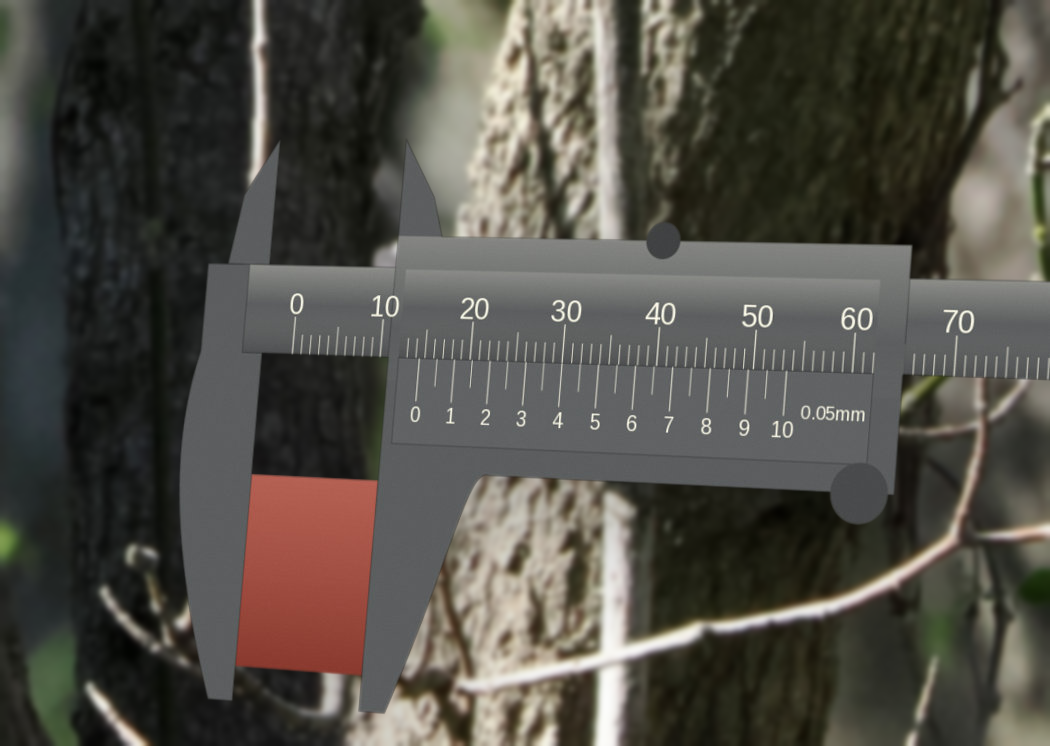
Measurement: 14.4 mm
